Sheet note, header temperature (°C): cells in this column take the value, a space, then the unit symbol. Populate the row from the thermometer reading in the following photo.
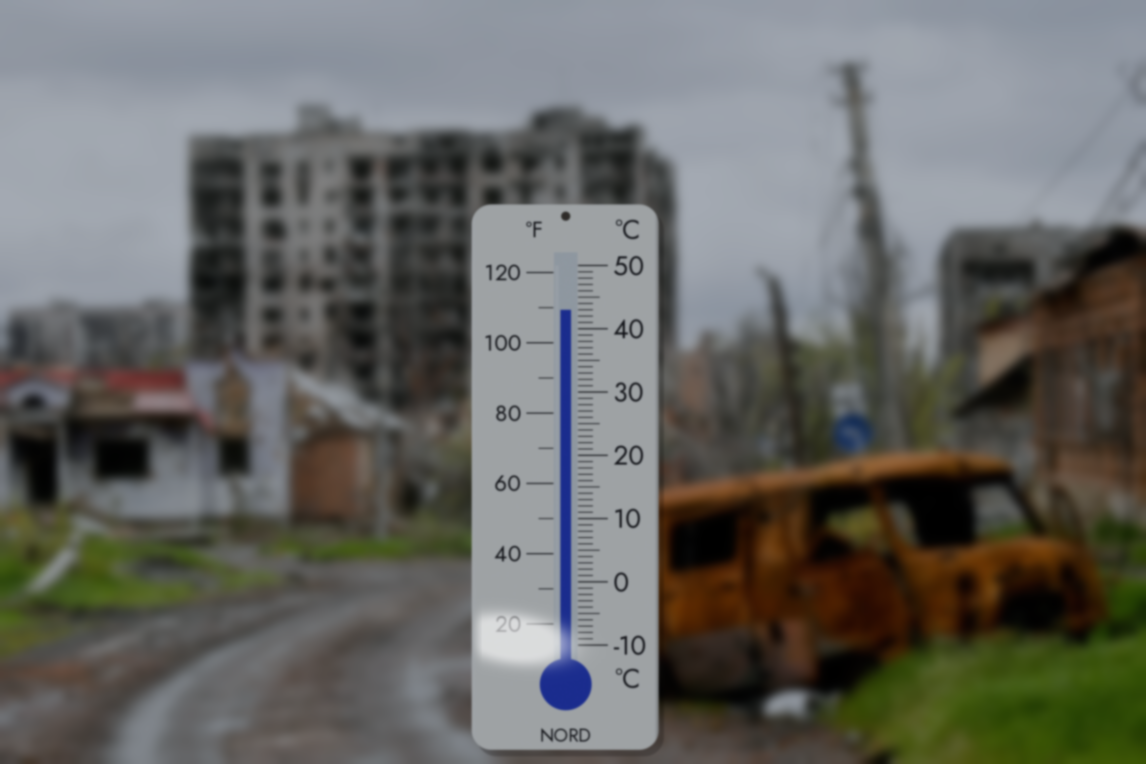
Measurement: 43 °C
